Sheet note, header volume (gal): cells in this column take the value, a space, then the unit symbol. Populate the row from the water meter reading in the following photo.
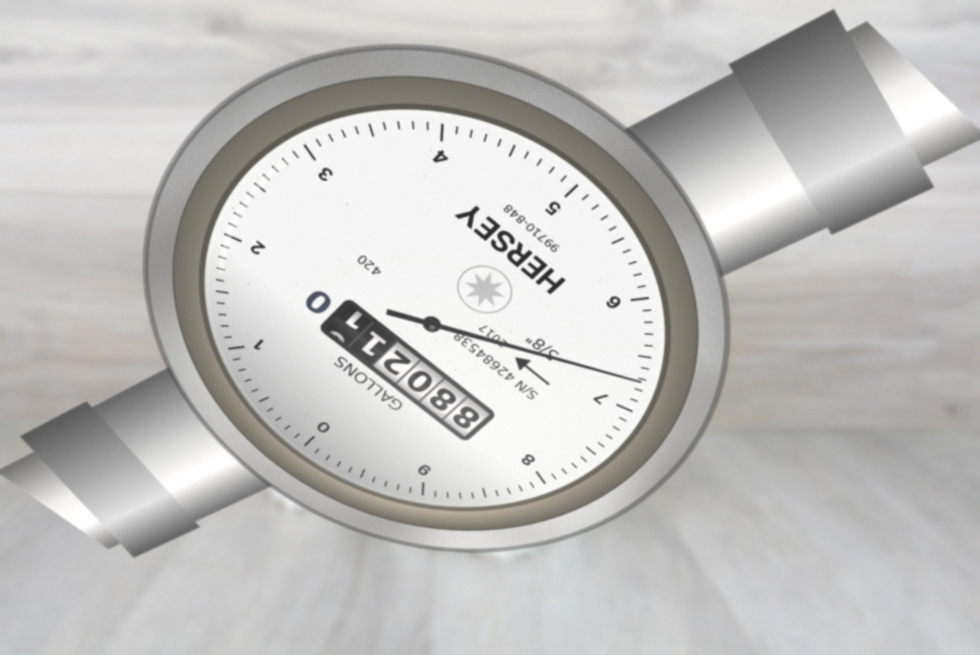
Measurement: 8802106.7 gal
